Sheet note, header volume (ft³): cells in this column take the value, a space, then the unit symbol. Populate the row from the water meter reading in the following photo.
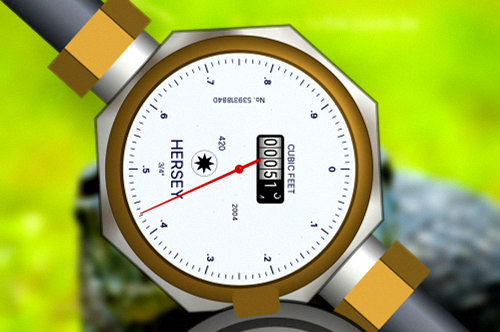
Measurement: 513.43 ft³
